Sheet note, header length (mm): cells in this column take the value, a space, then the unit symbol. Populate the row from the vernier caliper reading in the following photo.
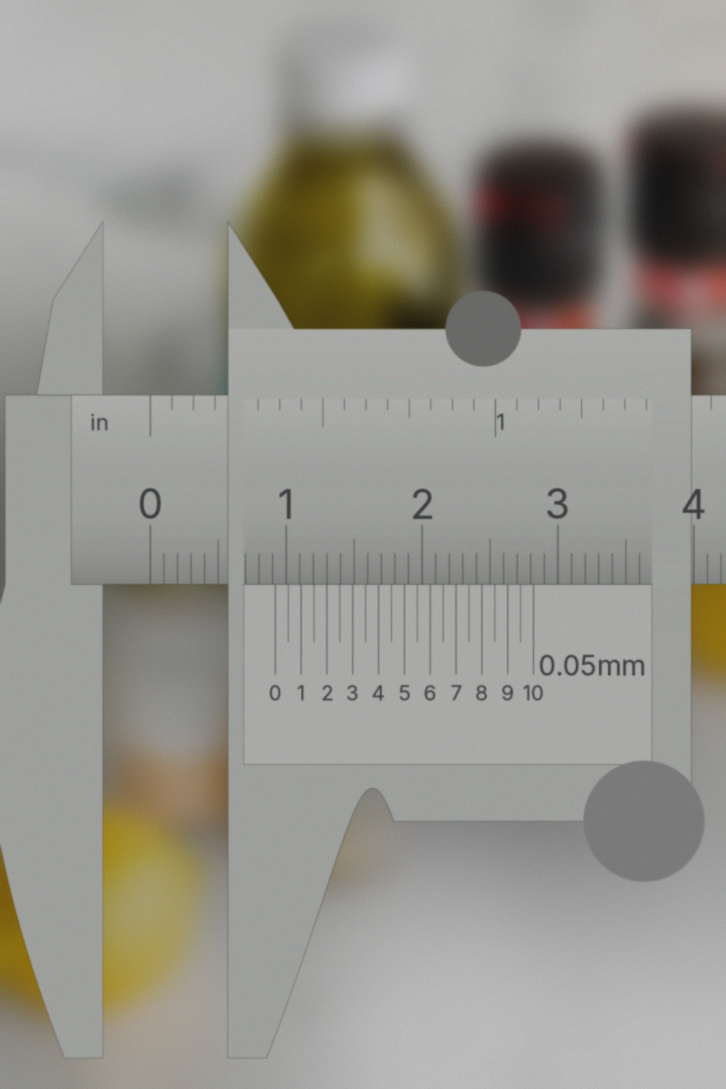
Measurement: 9.2 mm
